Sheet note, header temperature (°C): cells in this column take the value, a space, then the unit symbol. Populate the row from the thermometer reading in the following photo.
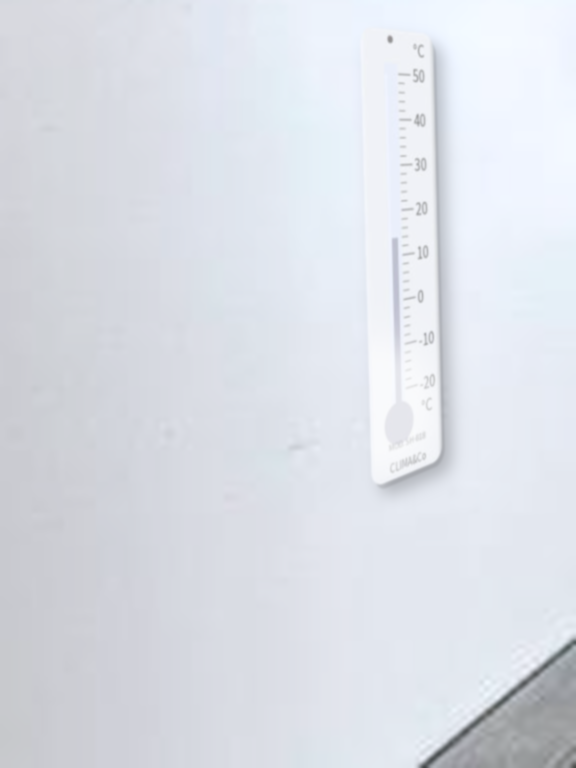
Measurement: 14 °C
